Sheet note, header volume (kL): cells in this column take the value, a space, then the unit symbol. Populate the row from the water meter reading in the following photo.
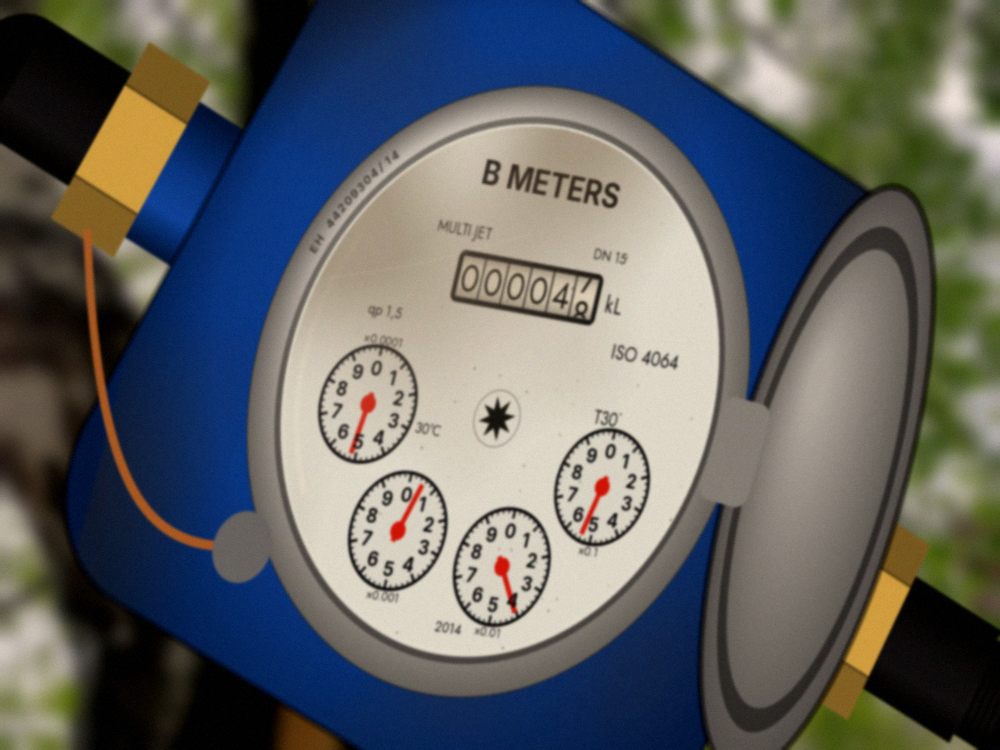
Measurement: 47.5405 kL
